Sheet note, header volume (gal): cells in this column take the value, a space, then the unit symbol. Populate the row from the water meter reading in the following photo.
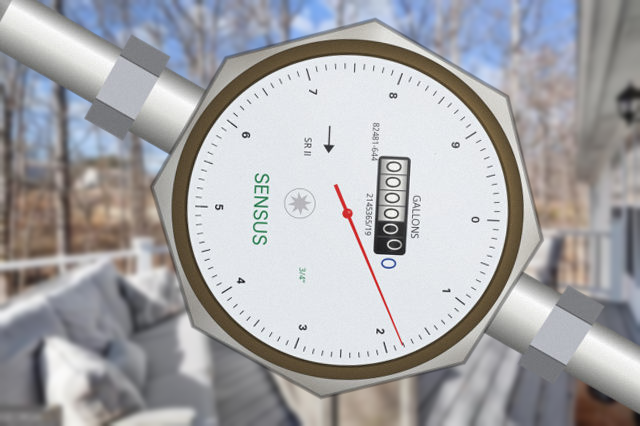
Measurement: 1.8 gal
